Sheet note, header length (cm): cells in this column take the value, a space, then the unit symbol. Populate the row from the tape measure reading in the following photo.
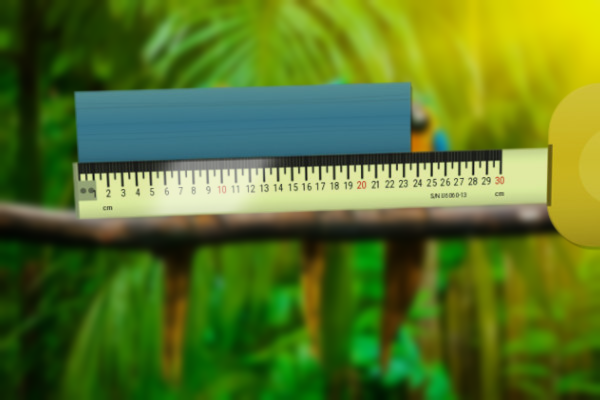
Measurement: 23.5 cm
